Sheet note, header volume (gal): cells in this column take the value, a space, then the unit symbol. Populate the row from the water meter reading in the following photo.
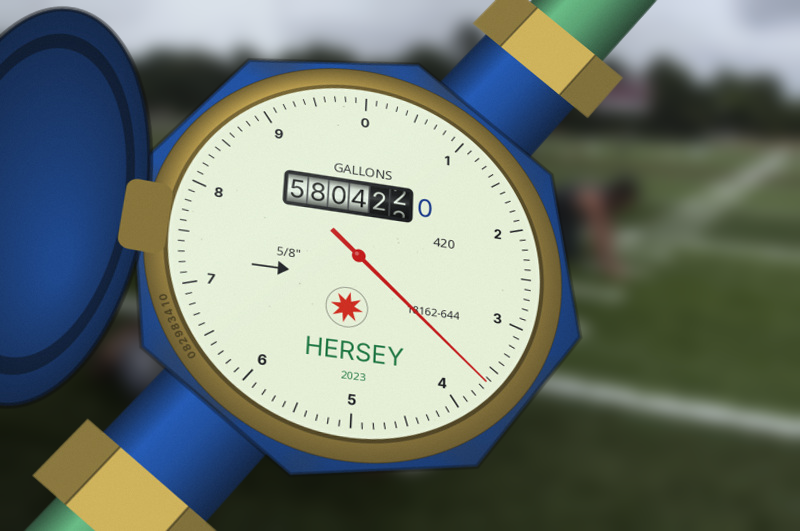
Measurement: 5804223.6 gal
